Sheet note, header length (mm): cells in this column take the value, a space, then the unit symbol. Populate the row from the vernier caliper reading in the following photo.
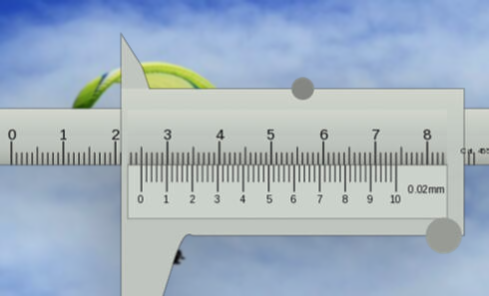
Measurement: 25.0 mm
